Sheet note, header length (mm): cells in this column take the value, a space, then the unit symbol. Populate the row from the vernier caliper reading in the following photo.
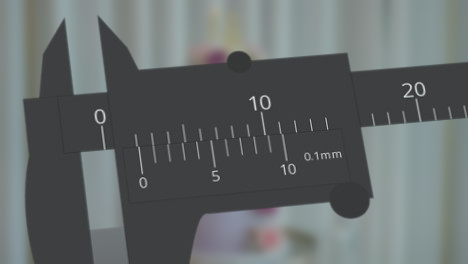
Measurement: 2.1 mm
